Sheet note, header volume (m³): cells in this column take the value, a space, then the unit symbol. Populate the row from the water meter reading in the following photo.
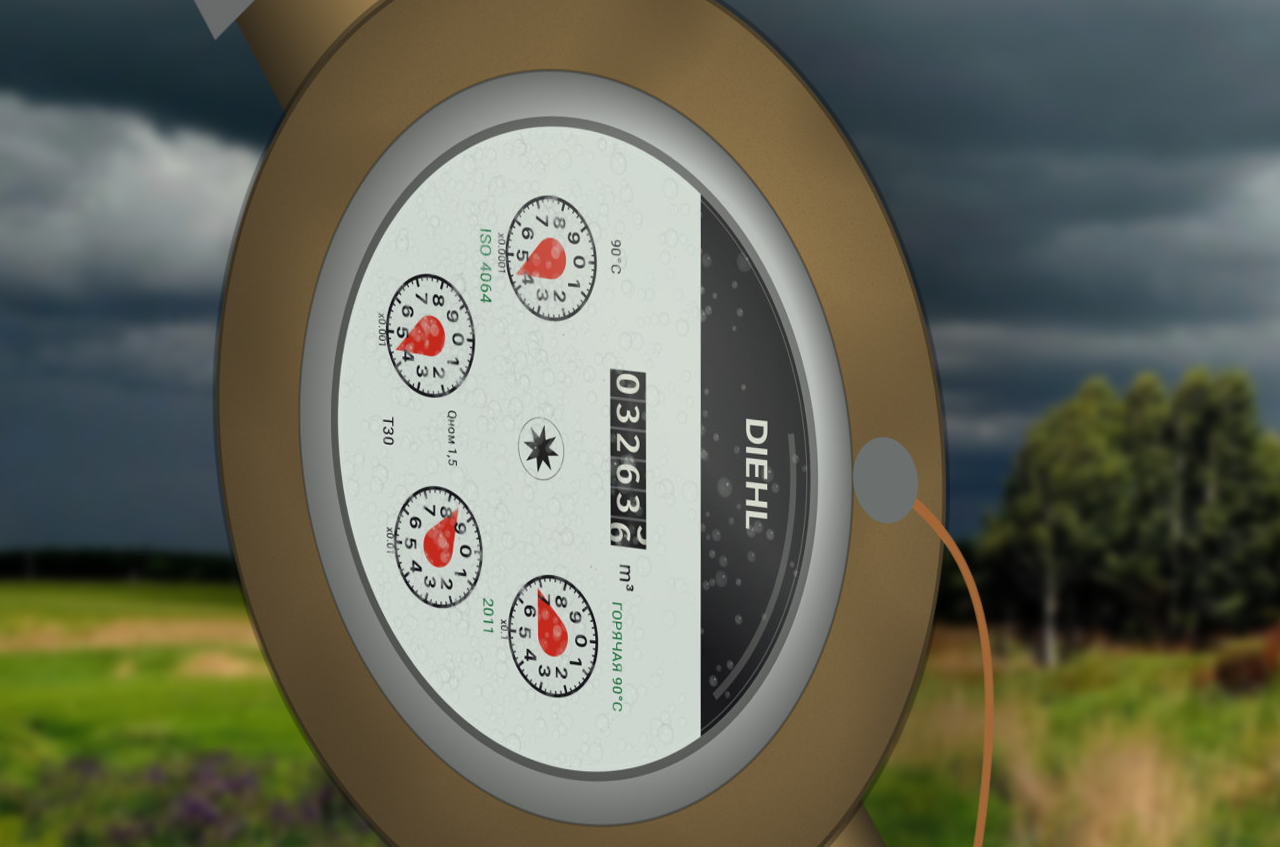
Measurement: 32635.6844 m³
